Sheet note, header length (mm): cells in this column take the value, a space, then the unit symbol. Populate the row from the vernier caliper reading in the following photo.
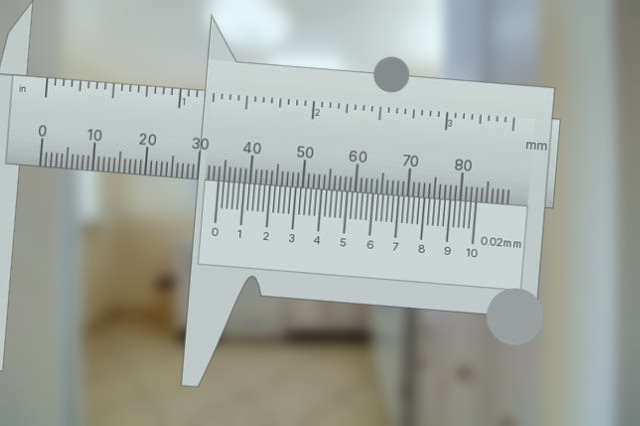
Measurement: 34.0 mm
